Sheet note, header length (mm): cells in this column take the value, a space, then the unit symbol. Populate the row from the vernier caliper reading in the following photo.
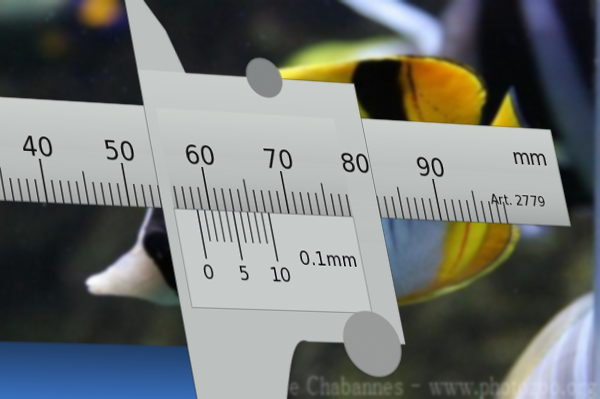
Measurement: 58.4 mm
